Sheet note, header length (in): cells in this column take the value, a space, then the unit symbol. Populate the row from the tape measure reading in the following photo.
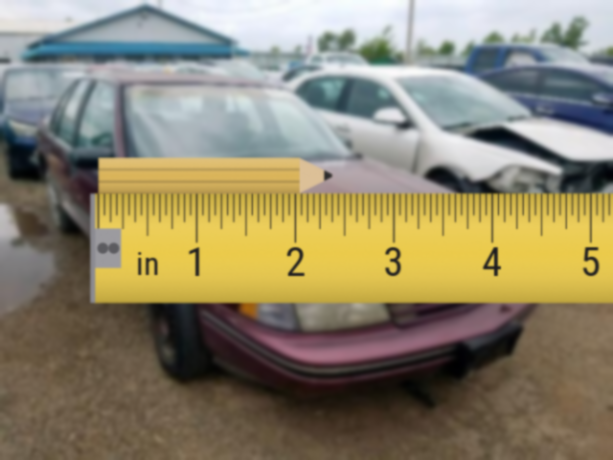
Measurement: 2.375 in
